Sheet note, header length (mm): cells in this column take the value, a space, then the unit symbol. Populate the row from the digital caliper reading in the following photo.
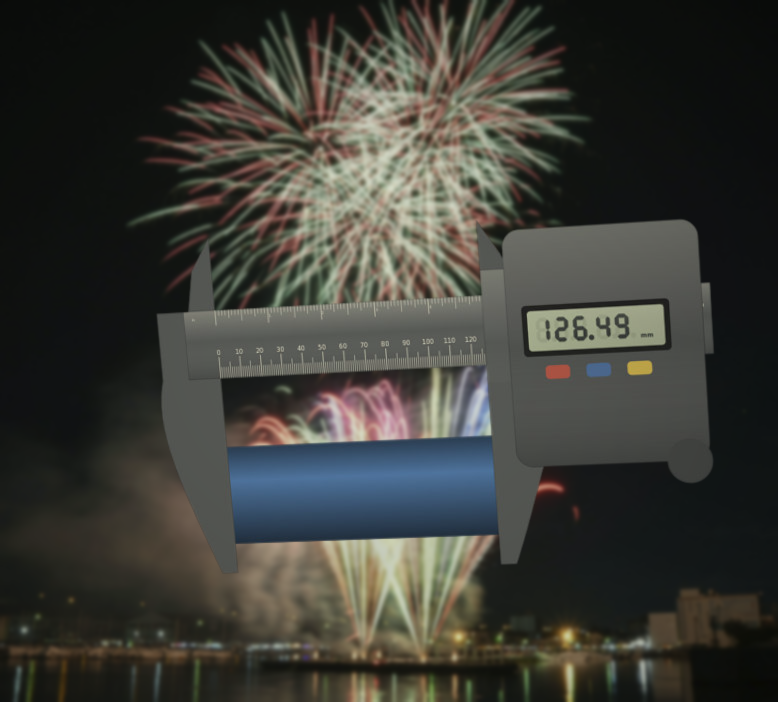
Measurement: 126.49 mm
